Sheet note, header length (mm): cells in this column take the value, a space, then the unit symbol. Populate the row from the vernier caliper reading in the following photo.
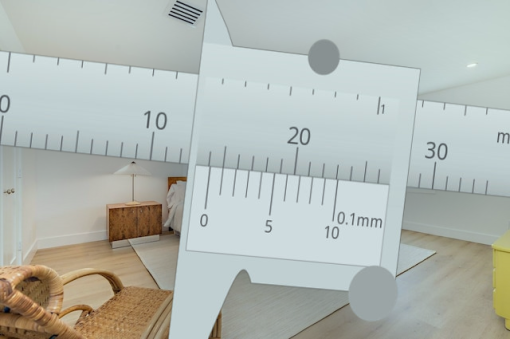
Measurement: 14.1 mm
